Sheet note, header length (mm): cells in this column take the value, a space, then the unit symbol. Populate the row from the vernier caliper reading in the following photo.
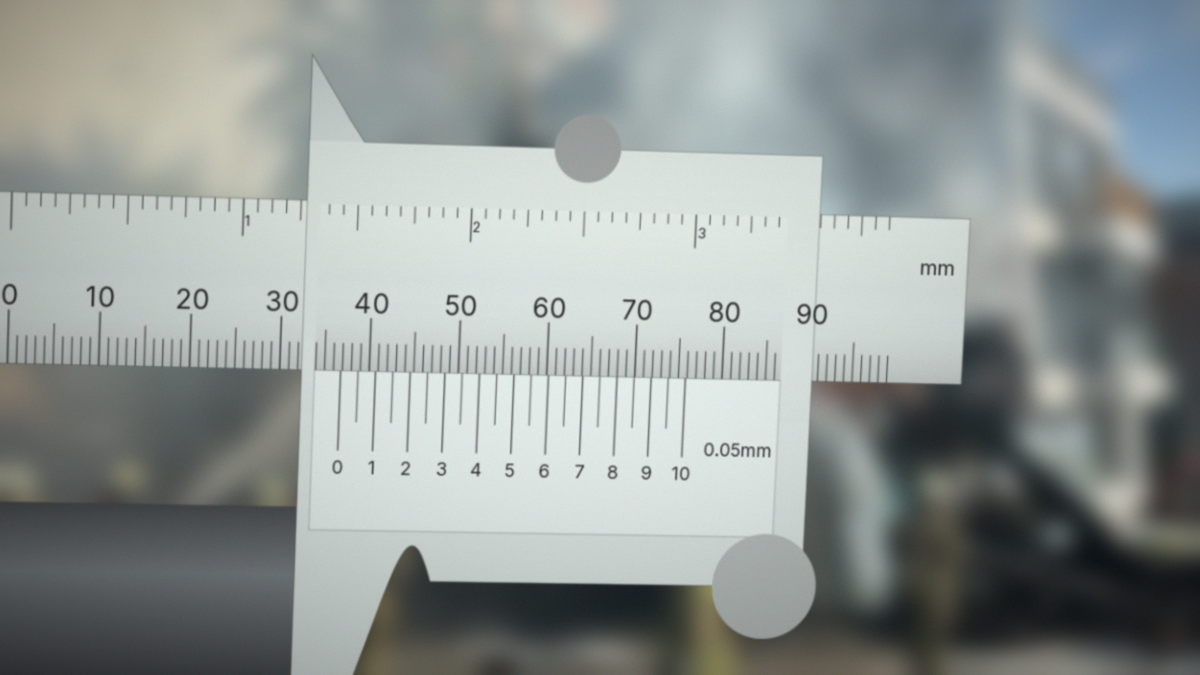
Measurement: 36.8 mm
